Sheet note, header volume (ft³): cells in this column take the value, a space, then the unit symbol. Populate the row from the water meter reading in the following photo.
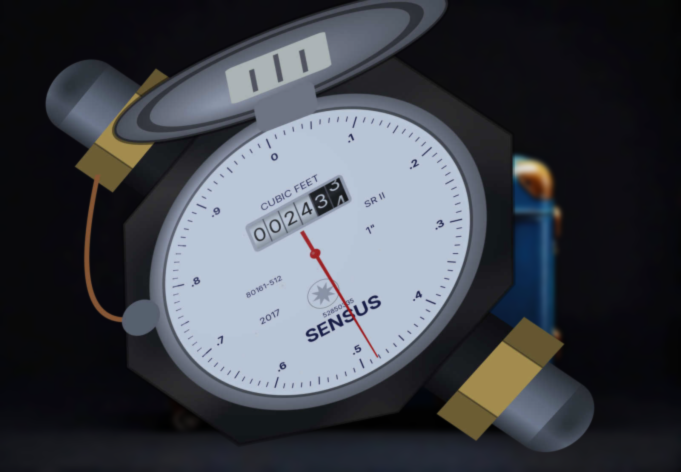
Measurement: 2433.48 ft³
